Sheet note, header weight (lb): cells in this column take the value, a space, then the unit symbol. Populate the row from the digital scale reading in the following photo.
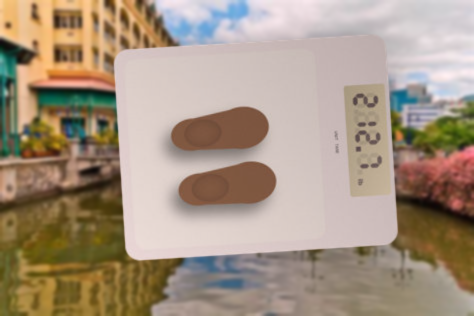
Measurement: 212.7 lb
